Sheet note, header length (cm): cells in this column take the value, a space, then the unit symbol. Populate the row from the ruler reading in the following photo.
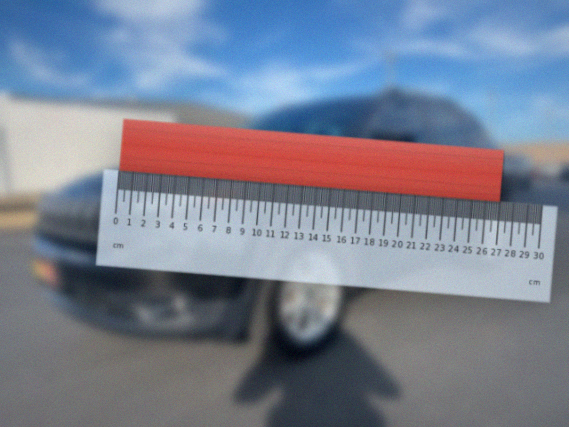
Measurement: 27 cm
